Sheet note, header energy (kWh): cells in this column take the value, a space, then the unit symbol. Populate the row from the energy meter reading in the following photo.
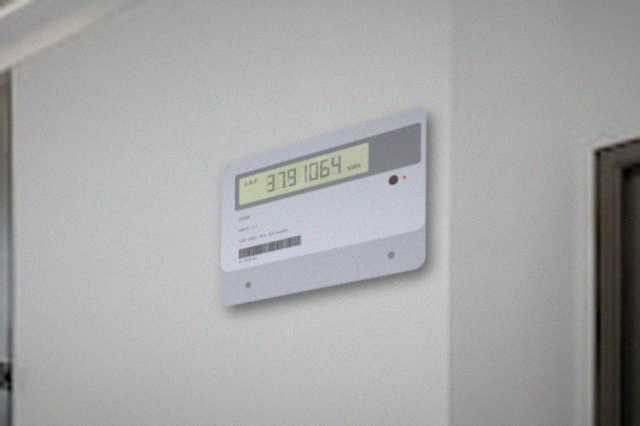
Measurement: 3791064 kWh
